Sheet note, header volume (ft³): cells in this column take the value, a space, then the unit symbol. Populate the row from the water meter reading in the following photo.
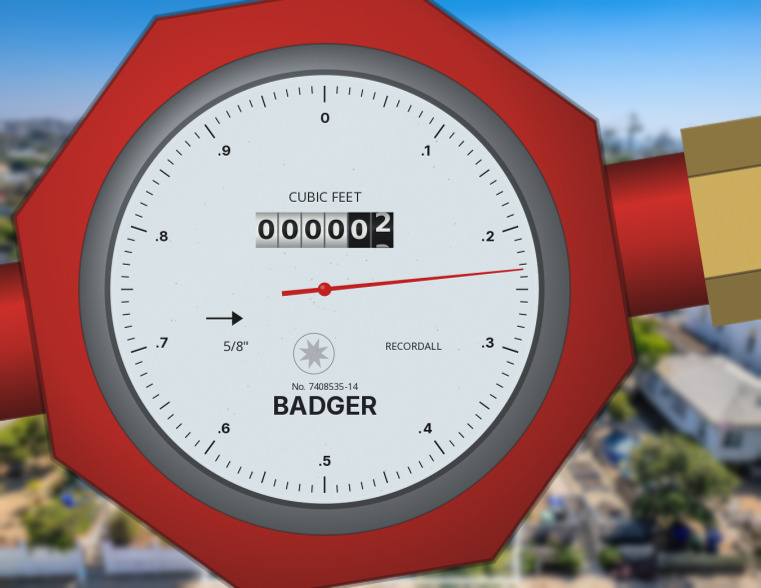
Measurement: 2.23 ft³
